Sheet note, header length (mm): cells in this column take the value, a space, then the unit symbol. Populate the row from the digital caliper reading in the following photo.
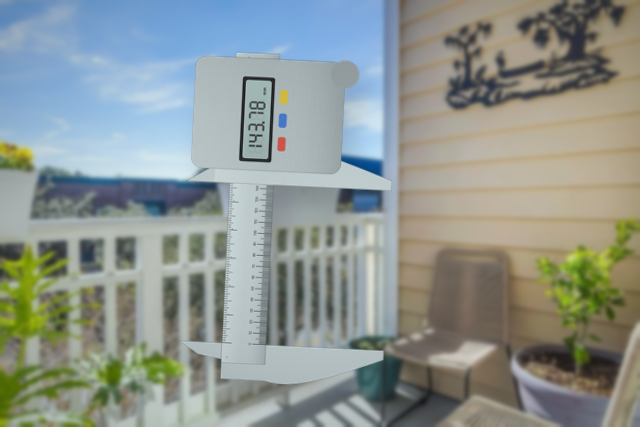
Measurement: 143.78 mm
